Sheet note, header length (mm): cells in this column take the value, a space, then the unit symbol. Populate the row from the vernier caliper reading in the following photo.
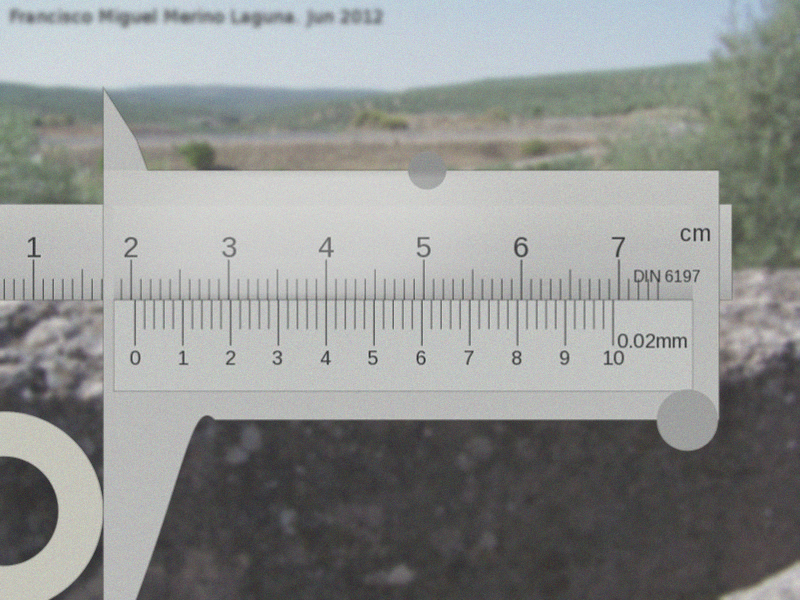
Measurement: 20.4 mm
